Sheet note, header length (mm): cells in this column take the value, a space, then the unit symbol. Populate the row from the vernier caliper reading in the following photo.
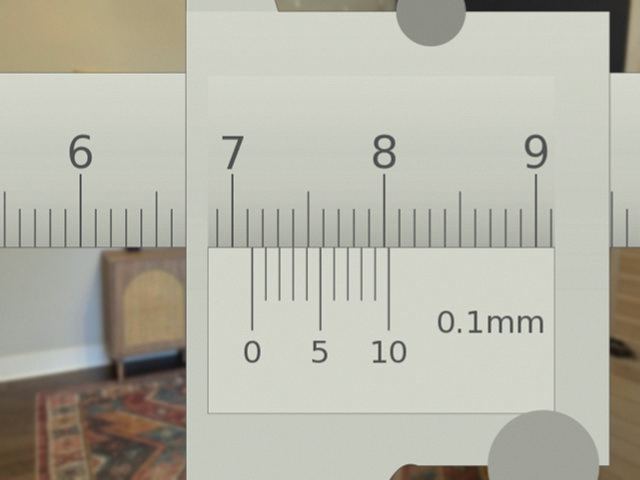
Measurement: 71.3 mm
